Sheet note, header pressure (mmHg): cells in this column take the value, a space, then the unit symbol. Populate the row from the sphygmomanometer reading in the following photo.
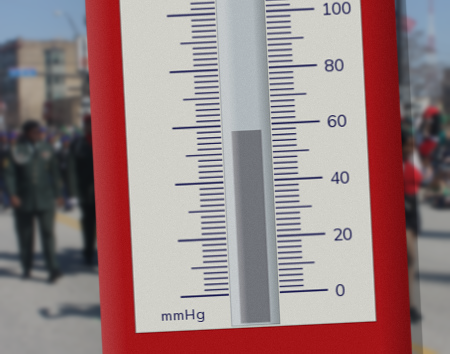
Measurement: 58 mmHg
